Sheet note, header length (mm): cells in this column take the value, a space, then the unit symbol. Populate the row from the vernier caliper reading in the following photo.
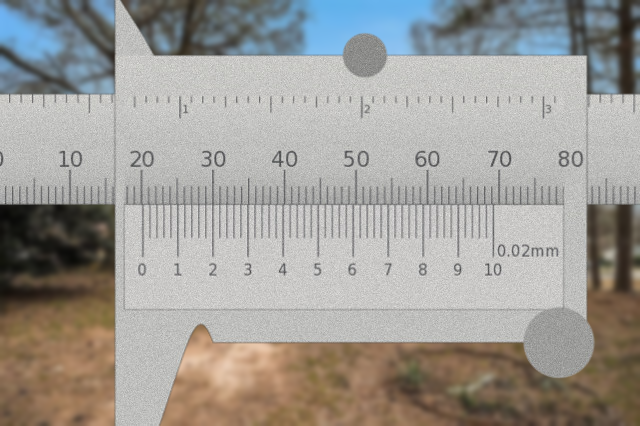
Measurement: 20.2 mm
